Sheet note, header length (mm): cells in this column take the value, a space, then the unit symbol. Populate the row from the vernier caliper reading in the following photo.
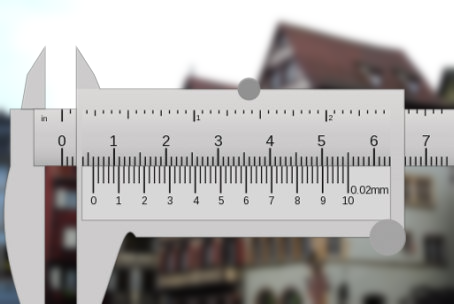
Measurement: 6.0 mm
